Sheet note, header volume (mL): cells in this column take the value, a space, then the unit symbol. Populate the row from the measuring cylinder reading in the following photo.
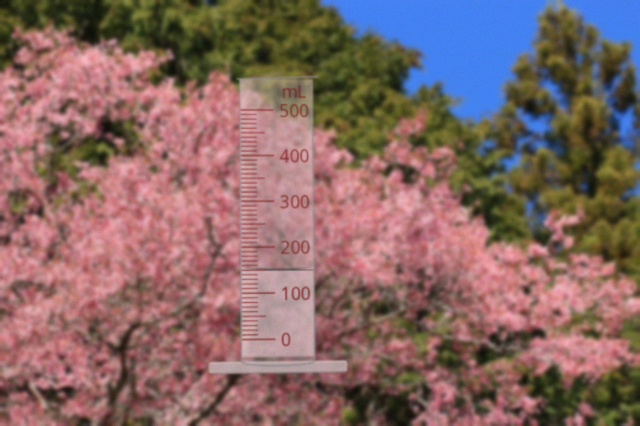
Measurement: 150 mL
